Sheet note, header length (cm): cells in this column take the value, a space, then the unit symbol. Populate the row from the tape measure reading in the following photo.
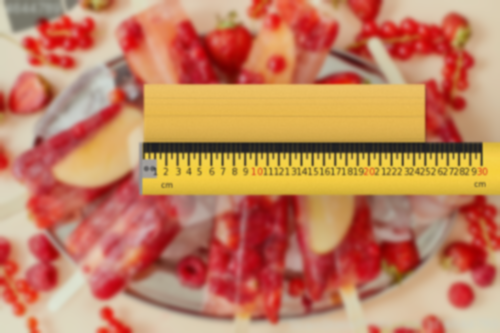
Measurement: 25 cm
